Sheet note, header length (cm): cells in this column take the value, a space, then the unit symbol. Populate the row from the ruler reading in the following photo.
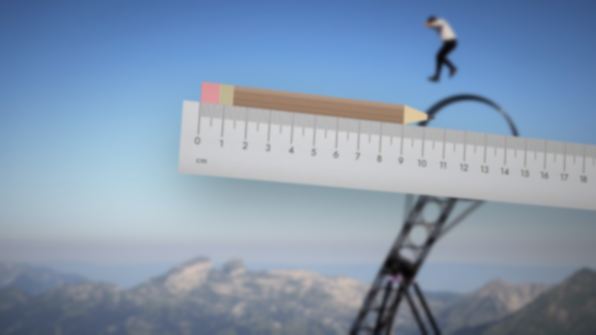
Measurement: 10.5 cm
